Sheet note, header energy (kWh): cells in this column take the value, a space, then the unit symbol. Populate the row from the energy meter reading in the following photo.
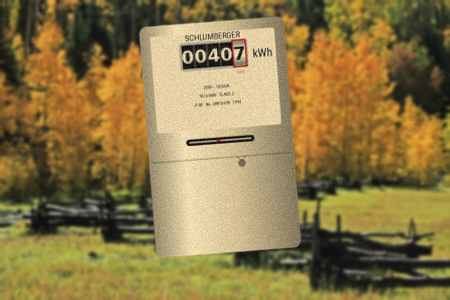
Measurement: 40.7 kWh
